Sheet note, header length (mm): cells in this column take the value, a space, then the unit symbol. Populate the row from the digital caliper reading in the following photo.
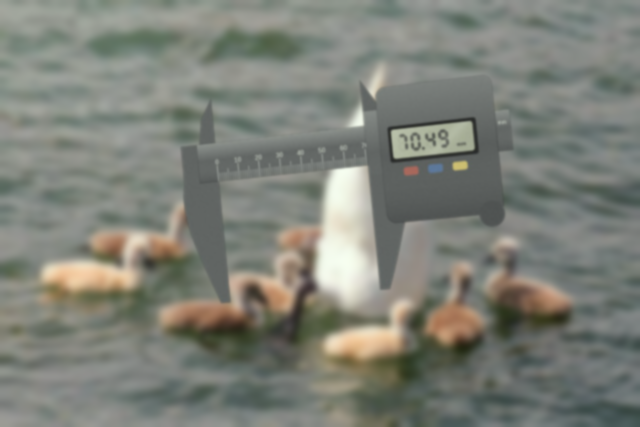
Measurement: 70.49 mm
